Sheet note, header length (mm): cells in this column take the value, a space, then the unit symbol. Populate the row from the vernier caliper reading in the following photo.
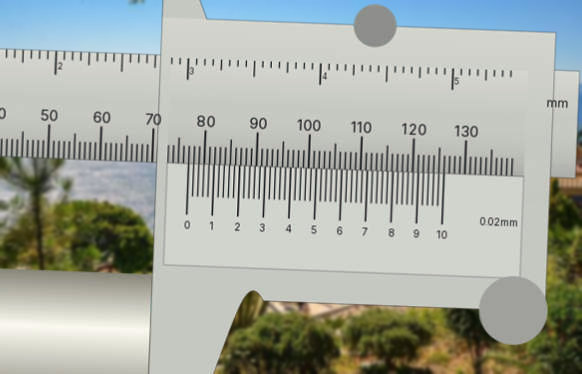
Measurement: 77.0 mm
